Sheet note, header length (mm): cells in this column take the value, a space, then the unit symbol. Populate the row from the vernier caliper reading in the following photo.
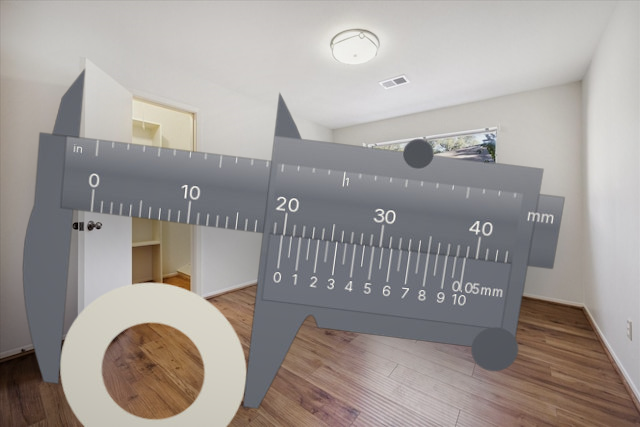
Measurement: 19.8 mm
